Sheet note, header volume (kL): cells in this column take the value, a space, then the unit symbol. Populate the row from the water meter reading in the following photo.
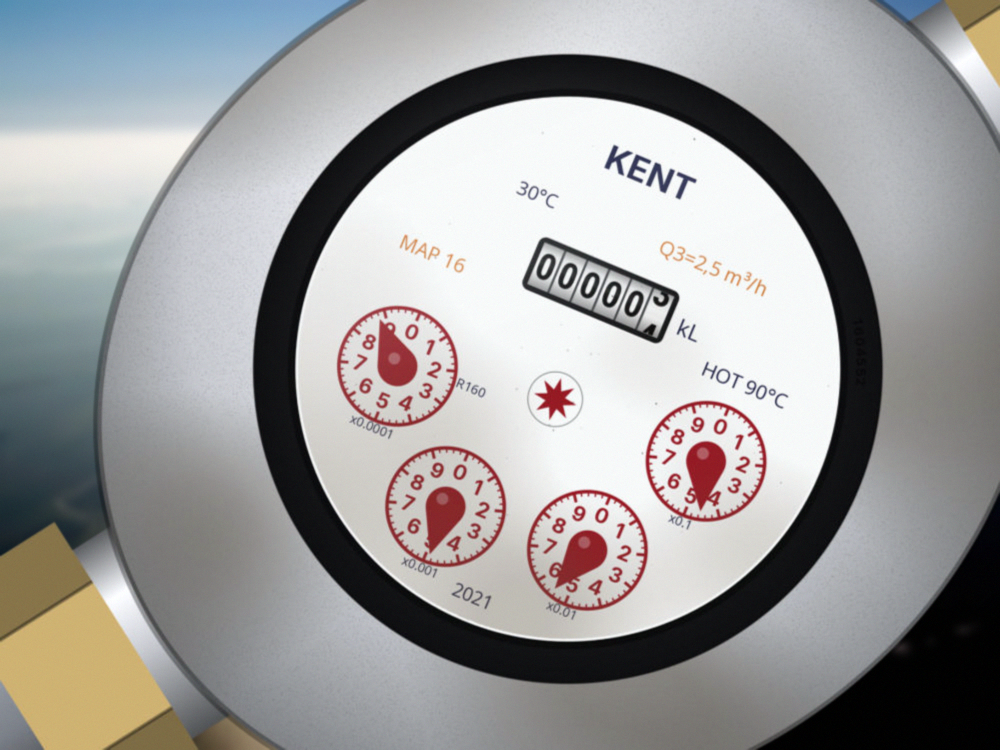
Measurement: 3.4548 kL
